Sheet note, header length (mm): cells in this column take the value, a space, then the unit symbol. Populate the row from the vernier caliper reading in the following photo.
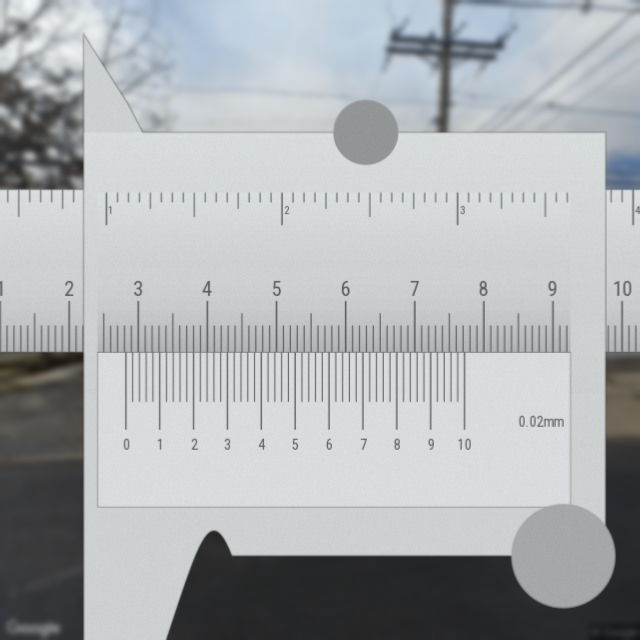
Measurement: 28.2 mm
